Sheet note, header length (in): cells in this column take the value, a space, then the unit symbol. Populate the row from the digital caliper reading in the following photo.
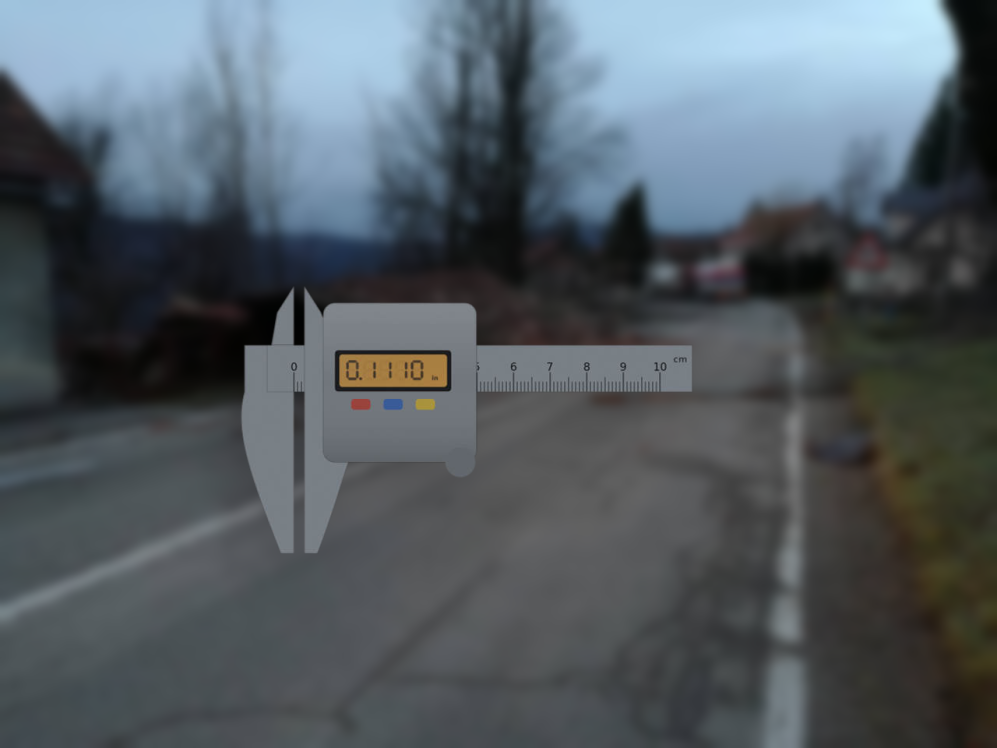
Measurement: 0.1110 in
